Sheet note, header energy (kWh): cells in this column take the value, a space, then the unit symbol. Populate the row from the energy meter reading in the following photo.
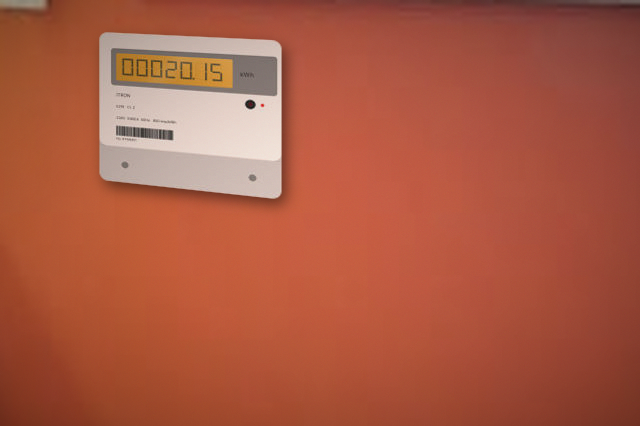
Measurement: 20.15 kWh
